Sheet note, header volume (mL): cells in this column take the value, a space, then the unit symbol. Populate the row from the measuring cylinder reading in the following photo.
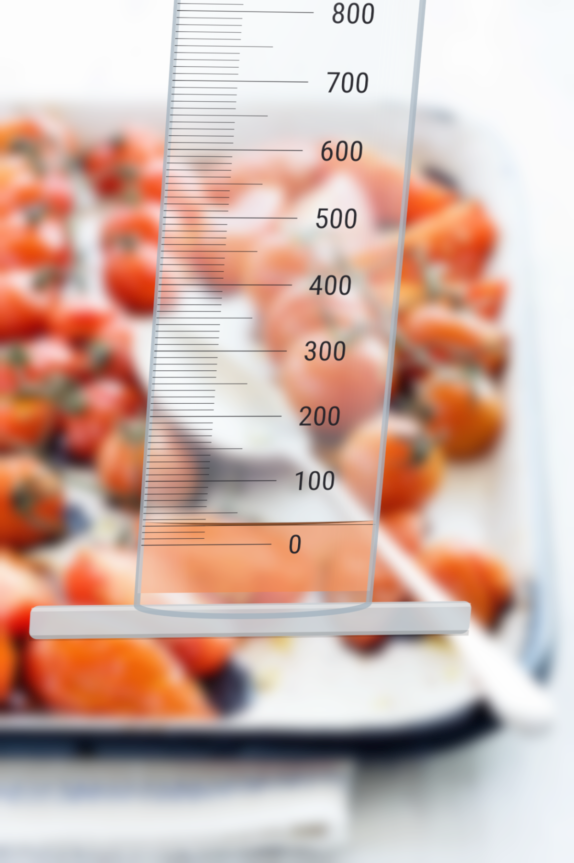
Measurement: 30 mL
